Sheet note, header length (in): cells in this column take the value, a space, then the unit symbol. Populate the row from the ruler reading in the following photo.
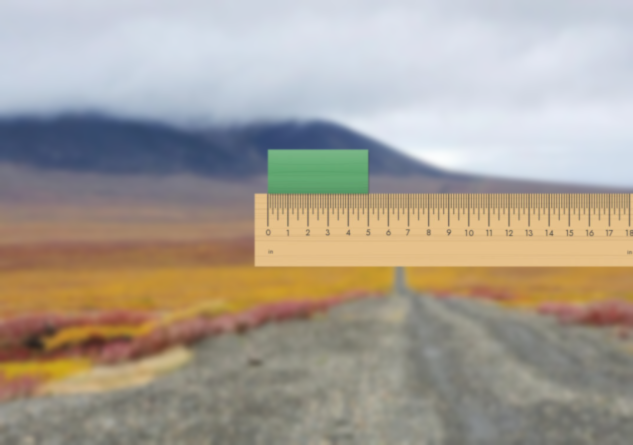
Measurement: 5 in
